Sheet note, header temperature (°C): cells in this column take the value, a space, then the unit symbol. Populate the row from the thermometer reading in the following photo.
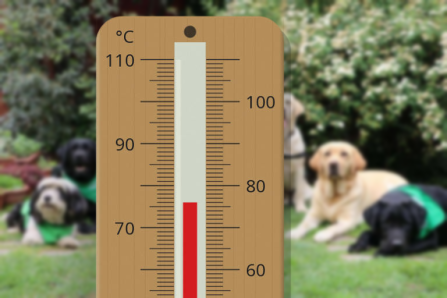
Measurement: 76 °C
